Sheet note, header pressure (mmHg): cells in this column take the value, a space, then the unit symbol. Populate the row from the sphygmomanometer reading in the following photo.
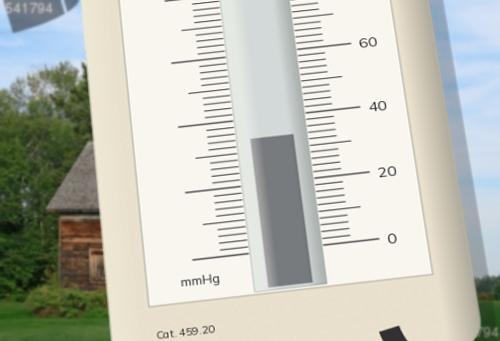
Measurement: 34 mmHg
